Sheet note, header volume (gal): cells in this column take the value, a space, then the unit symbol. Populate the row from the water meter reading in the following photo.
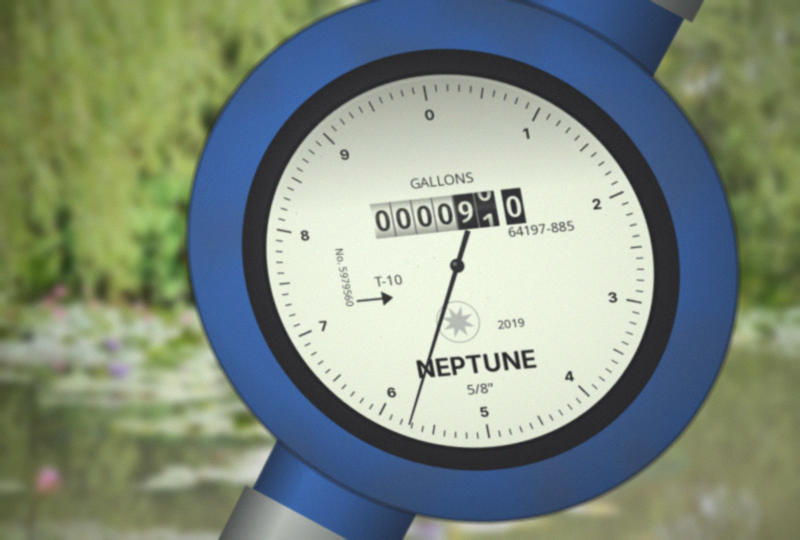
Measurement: 905.7 gal
